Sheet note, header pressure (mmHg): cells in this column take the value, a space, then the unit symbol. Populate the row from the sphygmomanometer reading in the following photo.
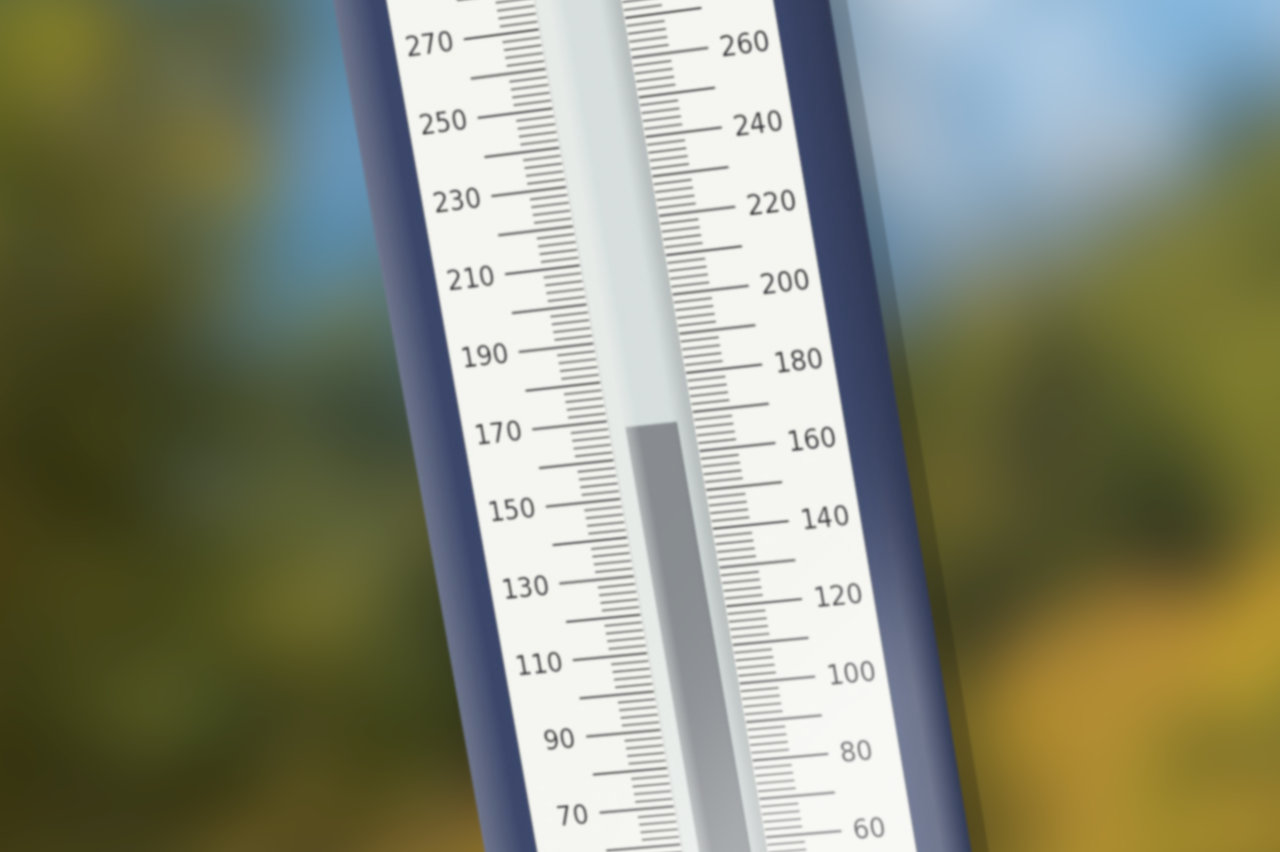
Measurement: 168 mmHg
